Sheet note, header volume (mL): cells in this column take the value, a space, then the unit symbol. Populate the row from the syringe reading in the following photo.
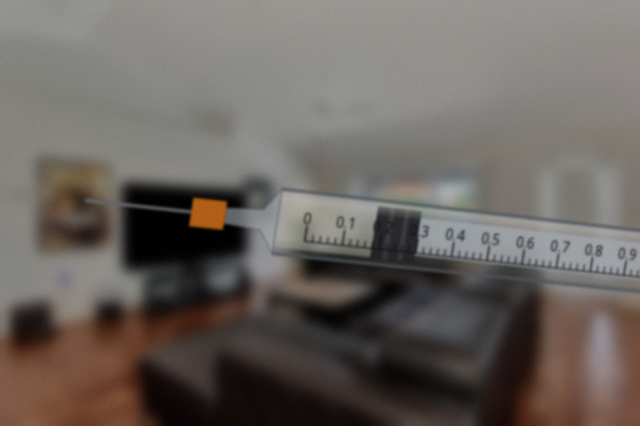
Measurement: 0.18 mL
